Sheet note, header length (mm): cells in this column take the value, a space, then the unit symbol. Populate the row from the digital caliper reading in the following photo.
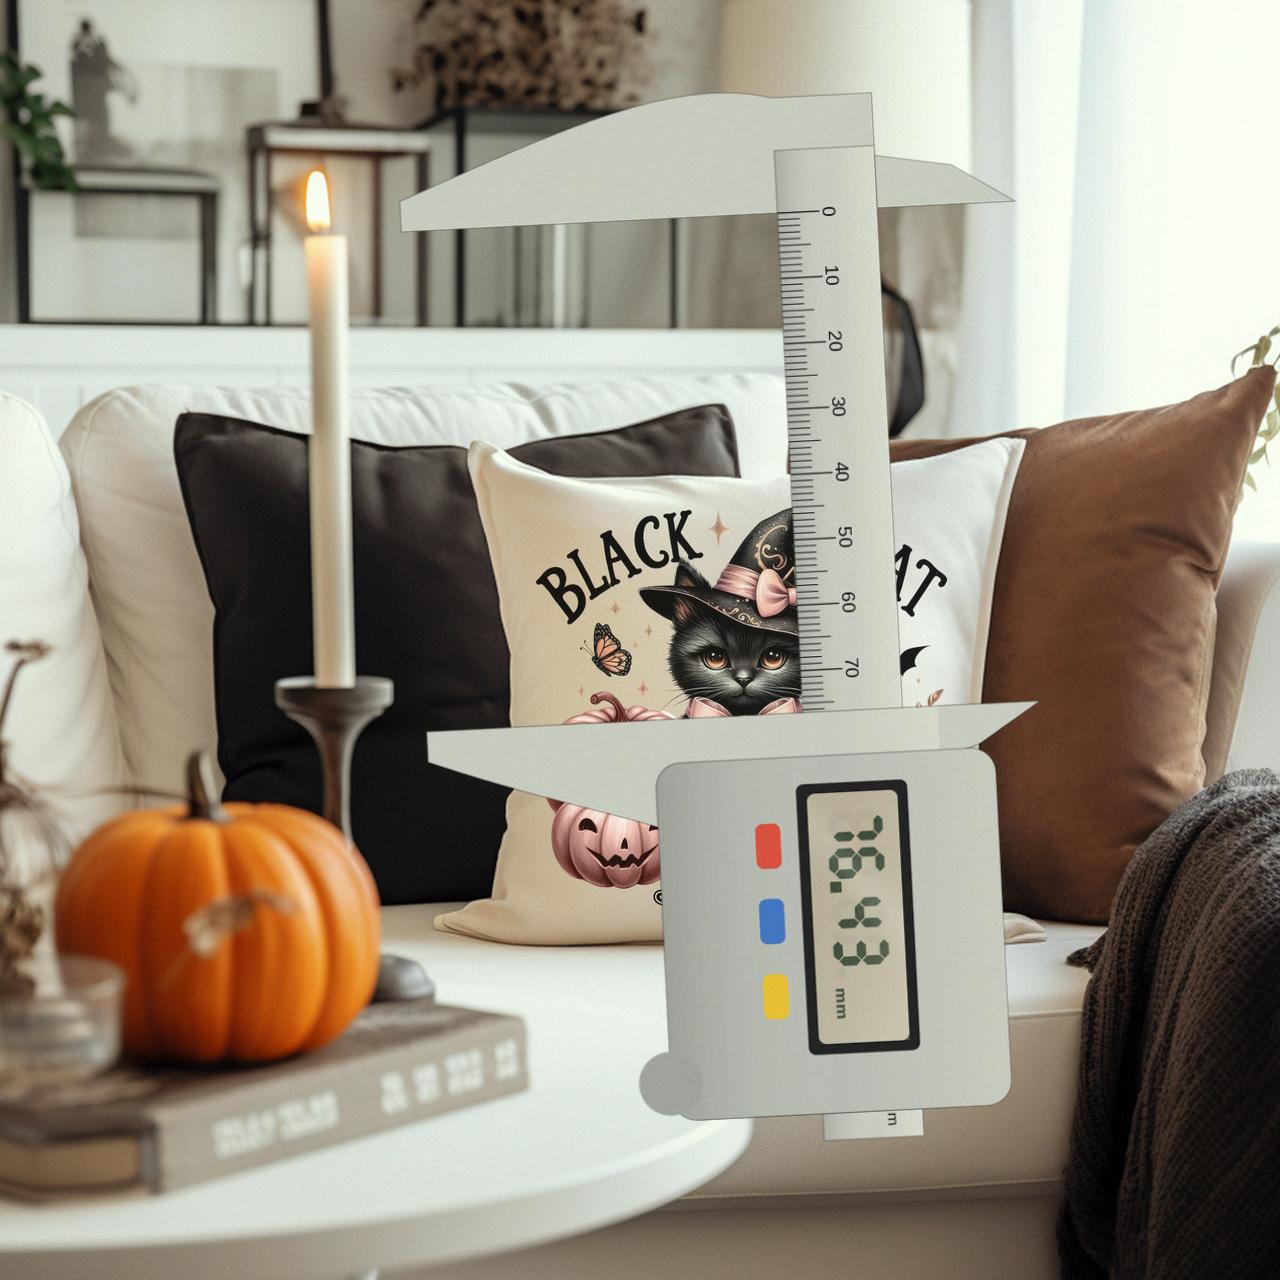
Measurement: 76.43 mm
